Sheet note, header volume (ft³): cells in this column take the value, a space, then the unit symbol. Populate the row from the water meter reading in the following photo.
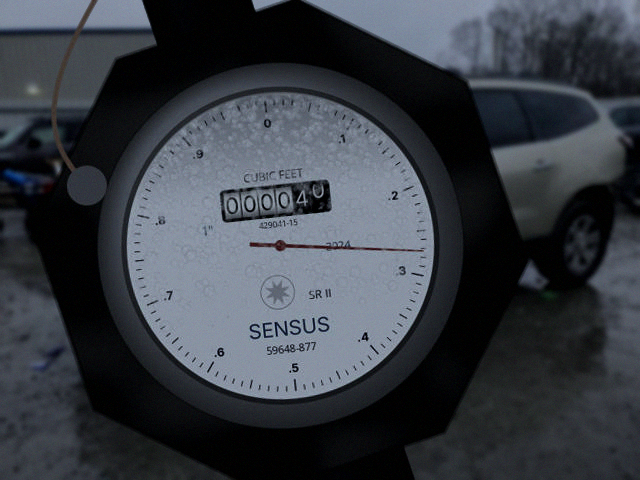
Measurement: 40.27 ft³
